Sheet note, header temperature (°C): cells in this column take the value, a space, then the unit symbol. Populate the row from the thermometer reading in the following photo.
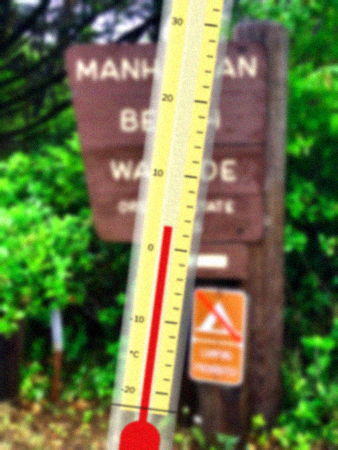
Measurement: 3 °C
